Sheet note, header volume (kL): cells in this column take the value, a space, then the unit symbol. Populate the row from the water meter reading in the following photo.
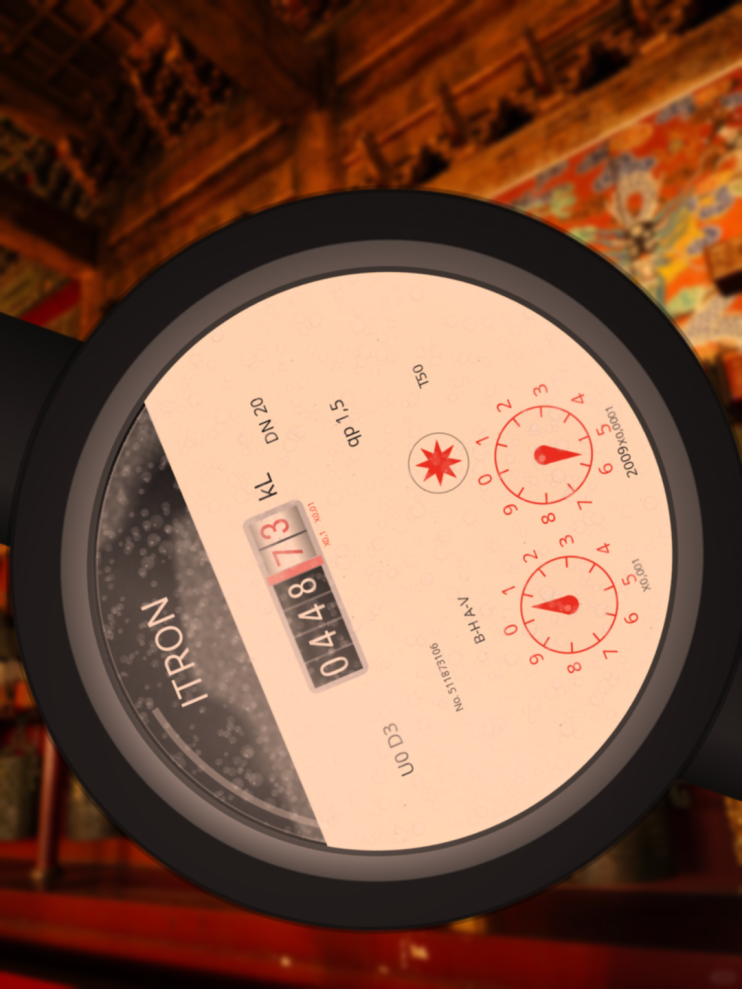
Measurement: 448.7305 kL
